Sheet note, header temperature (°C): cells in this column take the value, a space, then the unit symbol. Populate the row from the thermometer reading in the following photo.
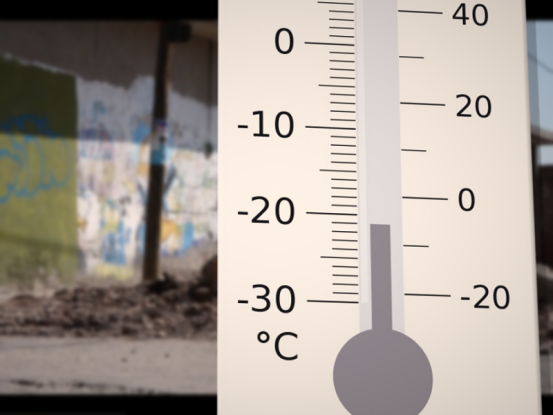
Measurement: -21 °C
